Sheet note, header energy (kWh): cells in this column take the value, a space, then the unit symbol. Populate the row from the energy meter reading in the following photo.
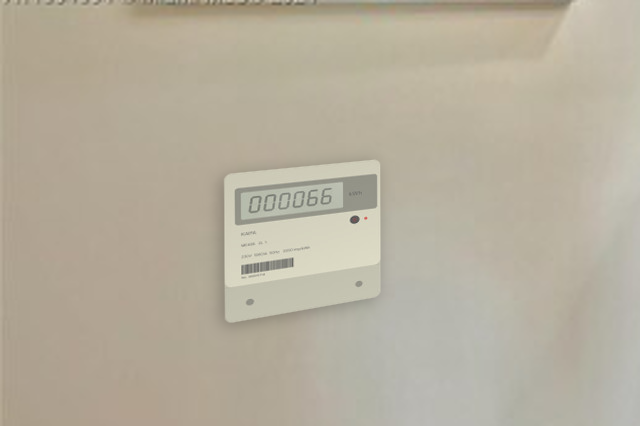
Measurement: 66 kWh
